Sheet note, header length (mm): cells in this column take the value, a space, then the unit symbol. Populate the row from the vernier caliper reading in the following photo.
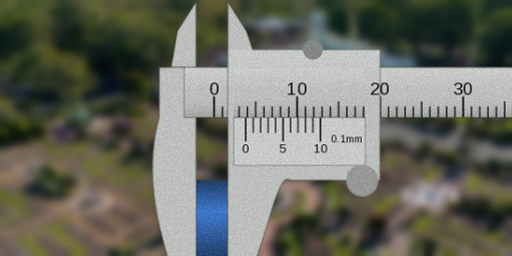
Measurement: 3.8 mm
